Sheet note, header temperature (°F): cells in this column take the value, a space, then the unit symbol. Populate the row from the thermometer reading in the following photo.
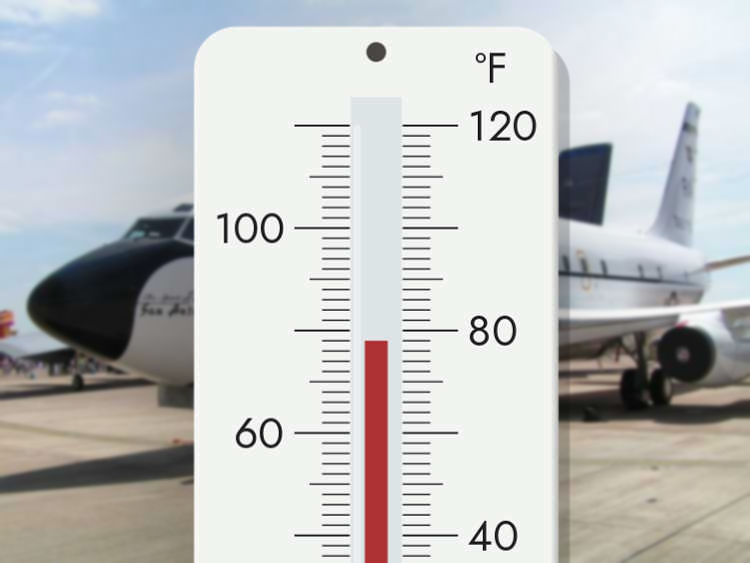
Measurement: 78 °F
